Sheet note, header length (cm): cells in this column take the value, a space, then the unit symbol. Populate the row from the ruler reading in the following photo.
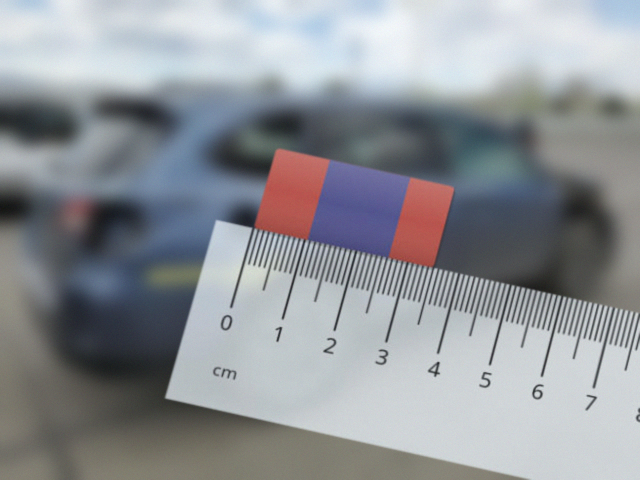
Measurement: 3.5 cm
